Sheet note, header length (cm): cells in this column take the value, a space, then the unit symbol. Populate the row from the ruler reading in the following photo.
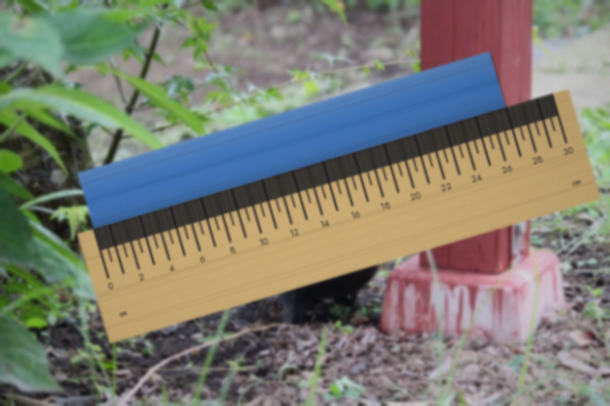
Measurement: 27 cm
